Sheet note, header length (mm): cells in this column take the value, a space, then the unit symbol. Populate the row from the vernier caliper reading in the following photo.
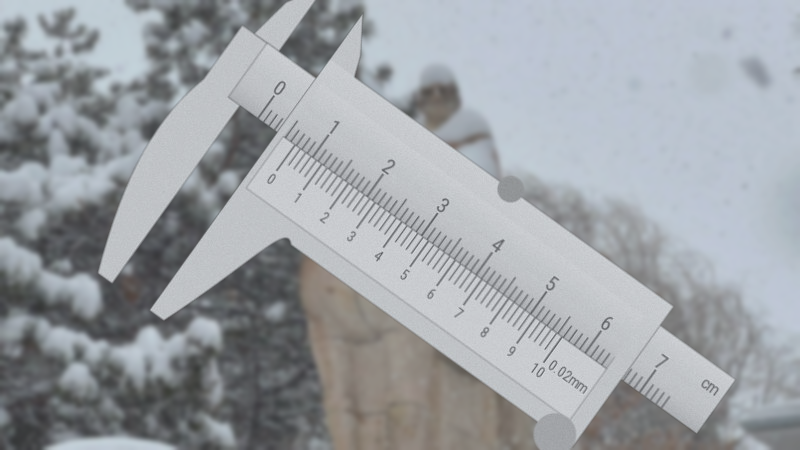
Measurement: 6.8 mm
